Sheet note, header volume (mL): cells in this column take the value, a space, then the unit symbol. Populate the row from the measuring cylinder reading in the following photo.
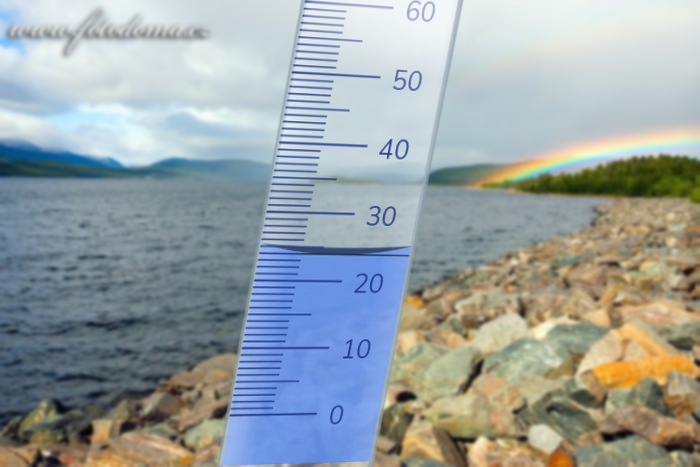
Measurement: 24 mL
